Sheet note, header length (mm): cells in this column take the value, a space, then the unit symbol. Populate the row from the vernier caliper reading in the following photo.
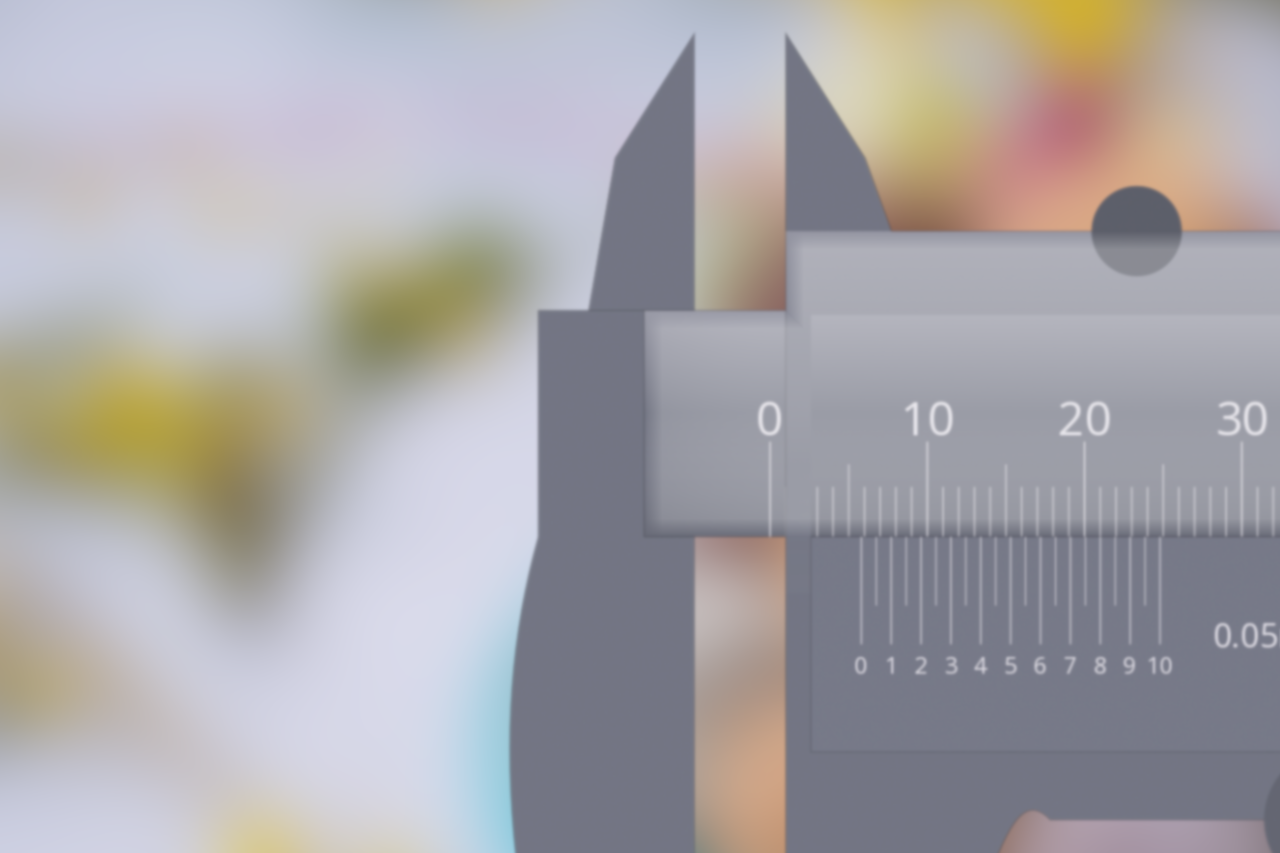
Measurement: 5.8 mm
